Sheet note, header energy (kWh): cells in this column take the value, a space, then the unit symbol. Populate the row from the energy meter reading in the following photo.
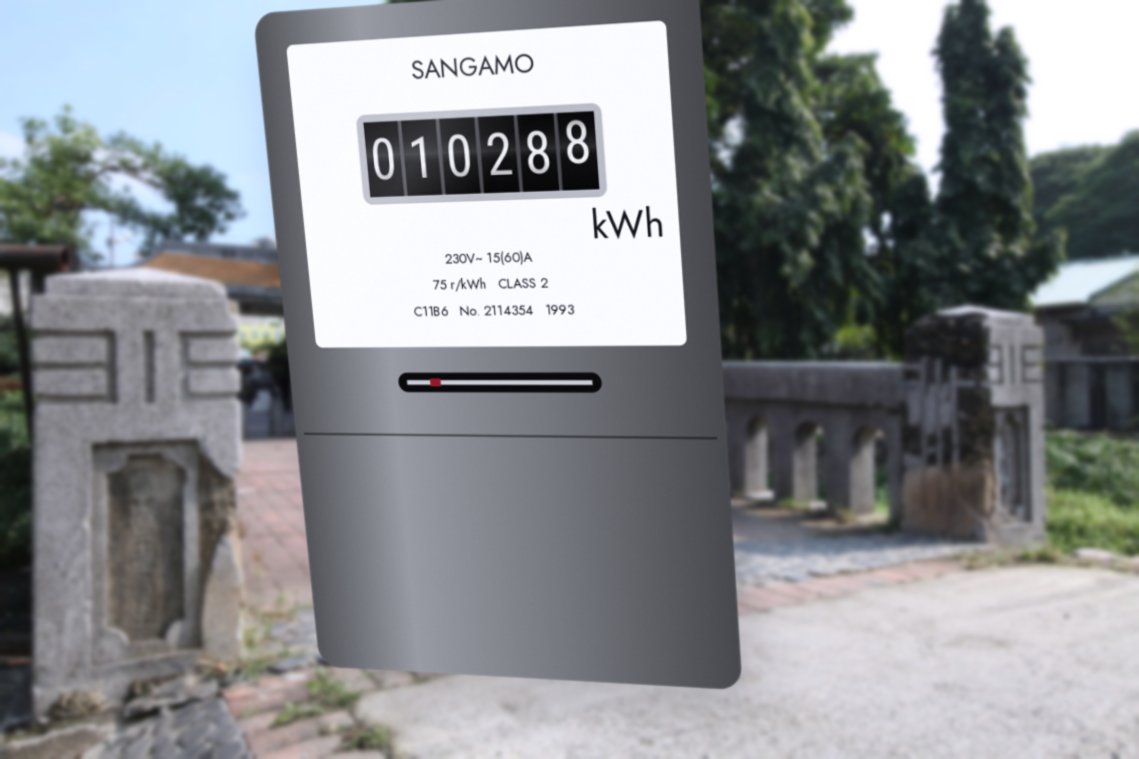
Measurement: 10288 kWh
